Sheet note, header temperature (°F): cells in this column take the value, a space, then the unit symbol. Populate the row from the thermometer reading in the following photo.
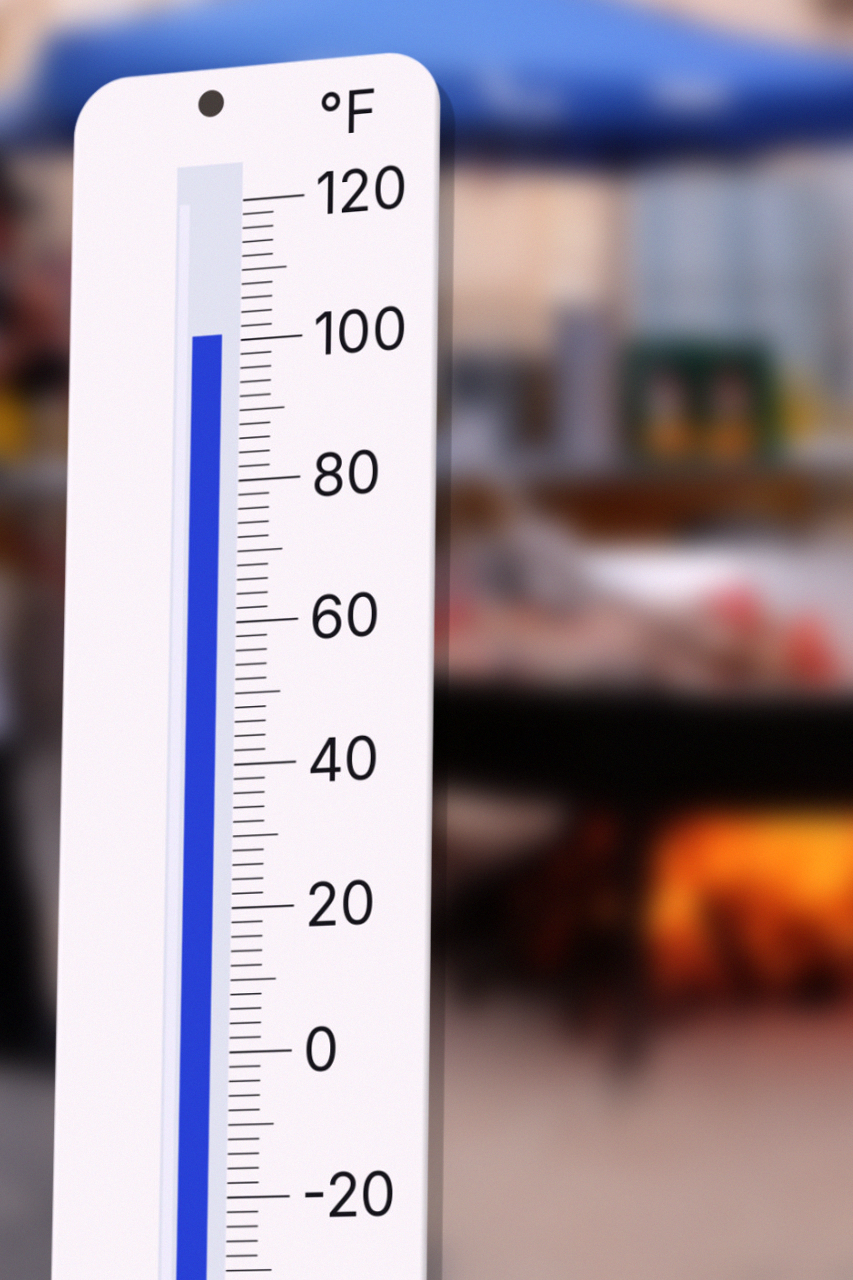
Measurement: 101 °F
